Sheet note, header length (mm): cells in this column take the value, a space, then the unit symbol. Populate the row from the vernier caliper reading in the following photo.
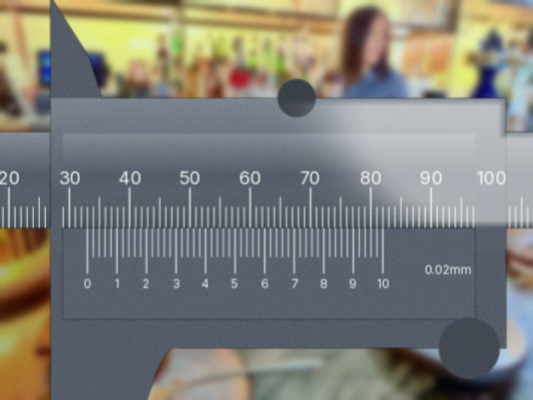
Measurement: 33.0 mm
